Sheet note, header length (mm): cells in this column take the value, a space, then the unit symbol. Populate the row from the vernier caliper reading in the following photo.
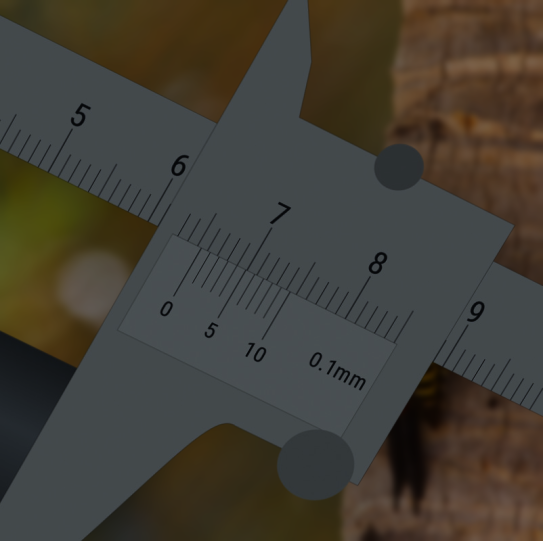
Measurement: 65.4 mm
